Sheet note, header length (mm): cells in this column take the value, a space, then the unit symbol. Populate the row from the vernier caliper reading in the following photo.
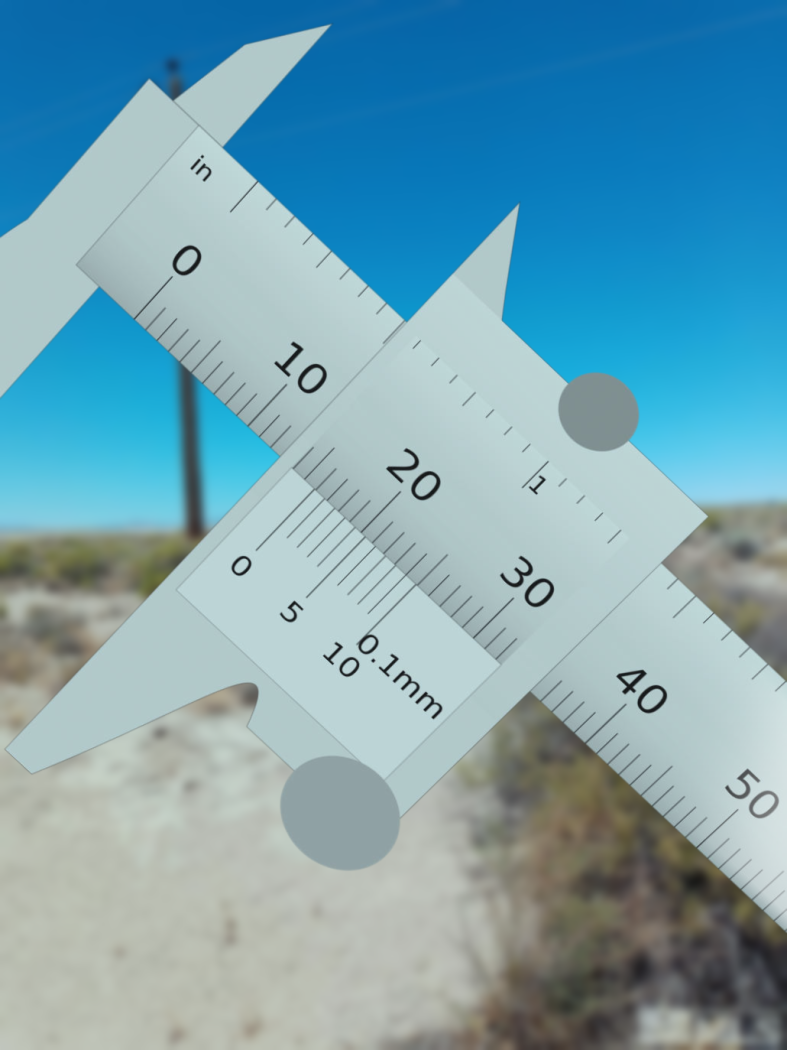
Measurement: 15.9 mm
